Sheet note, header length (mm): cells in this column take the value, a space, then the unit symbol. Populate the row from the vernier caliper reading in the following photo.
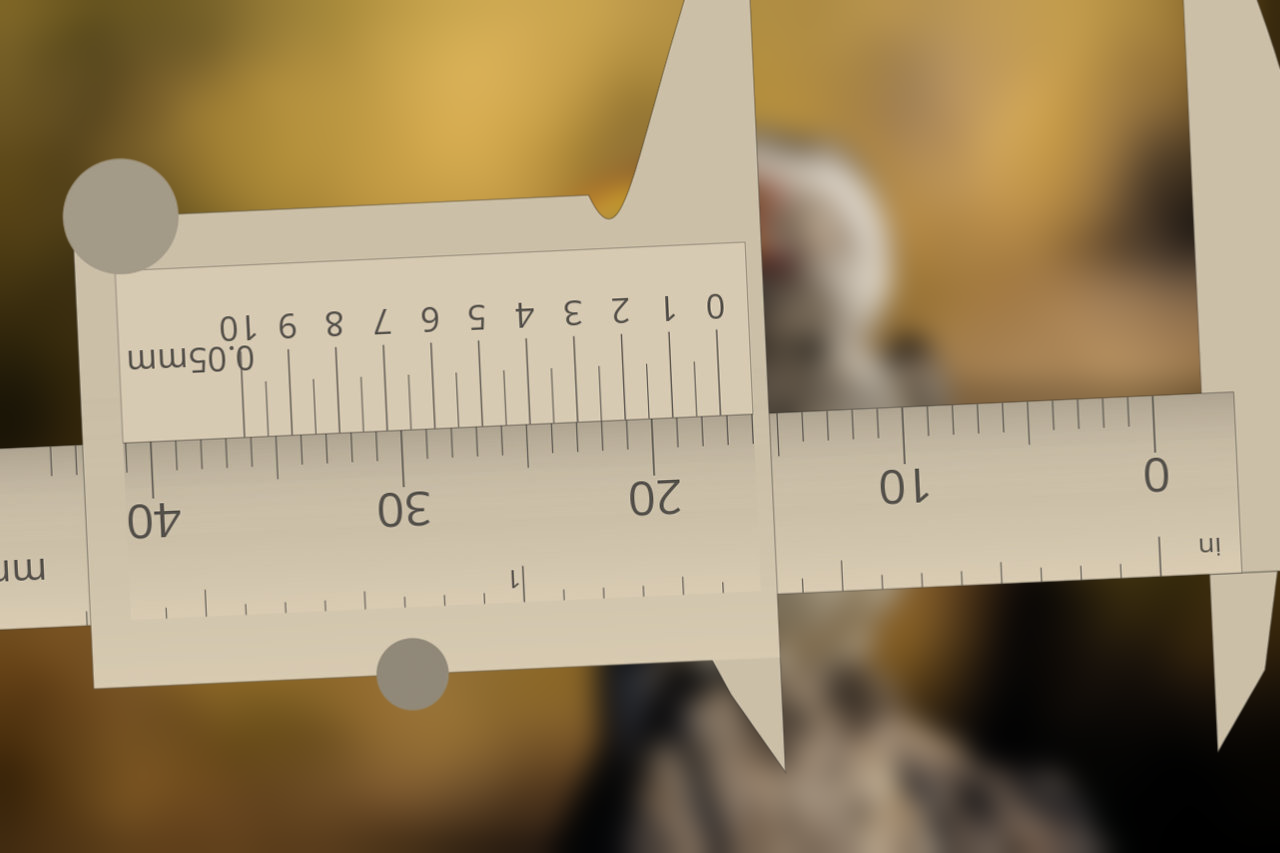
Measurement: 17.25 mm
